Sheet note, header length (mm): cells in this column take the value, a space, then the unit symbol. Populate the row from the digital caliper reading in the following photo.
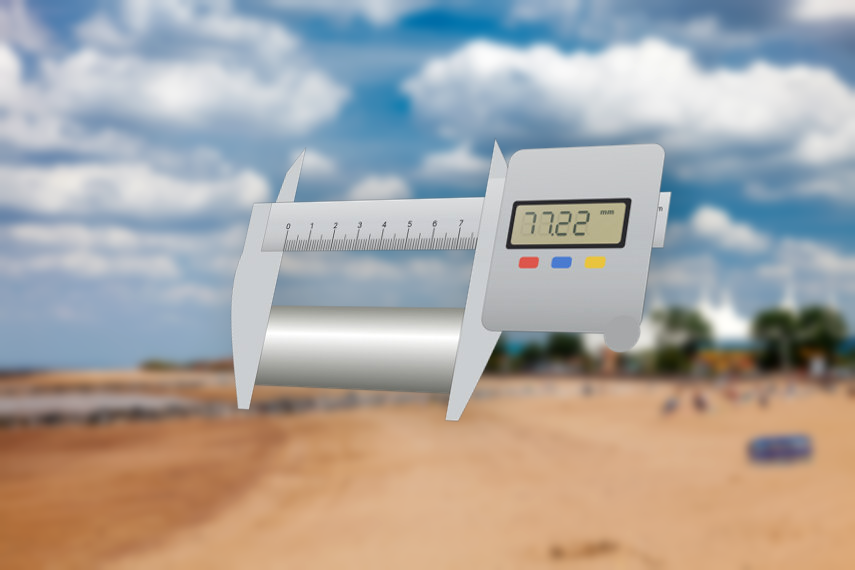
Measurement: 77.22 mm
